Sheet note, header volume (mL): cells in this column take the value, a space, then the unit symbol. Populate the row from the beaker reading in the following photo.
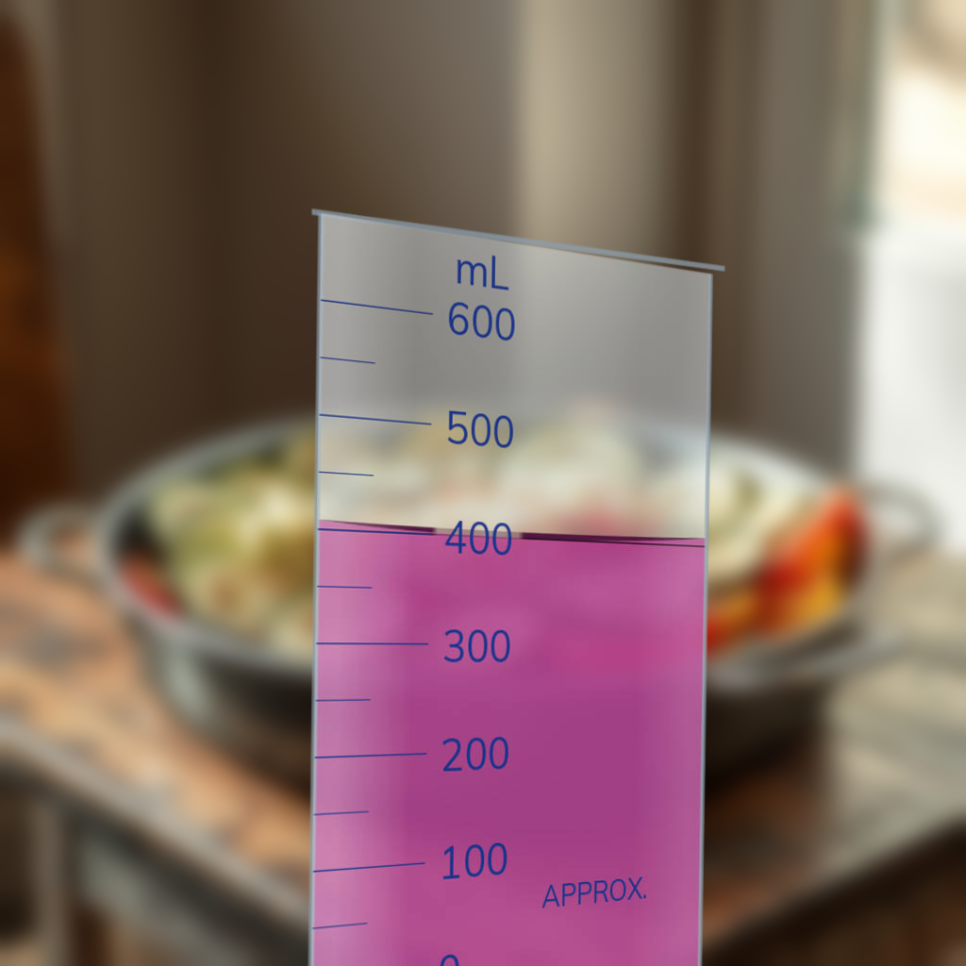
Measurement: 400 mL
